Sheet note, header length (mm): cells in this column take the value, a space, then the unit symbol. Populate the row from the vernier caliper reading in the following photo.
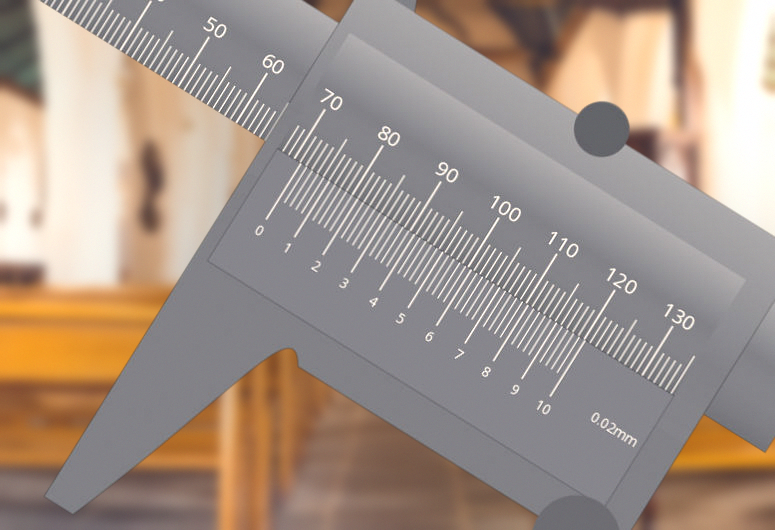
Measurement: 71.2 mm
